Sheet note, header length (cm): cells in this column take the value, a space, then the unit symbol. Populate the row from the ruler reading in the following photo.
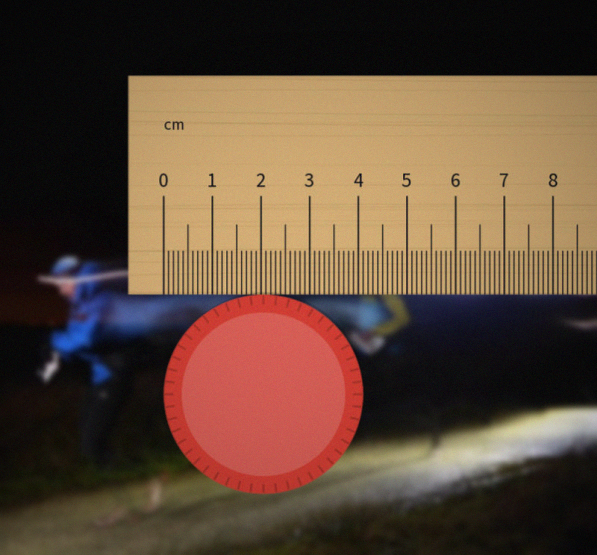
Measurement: 4.1 cm
